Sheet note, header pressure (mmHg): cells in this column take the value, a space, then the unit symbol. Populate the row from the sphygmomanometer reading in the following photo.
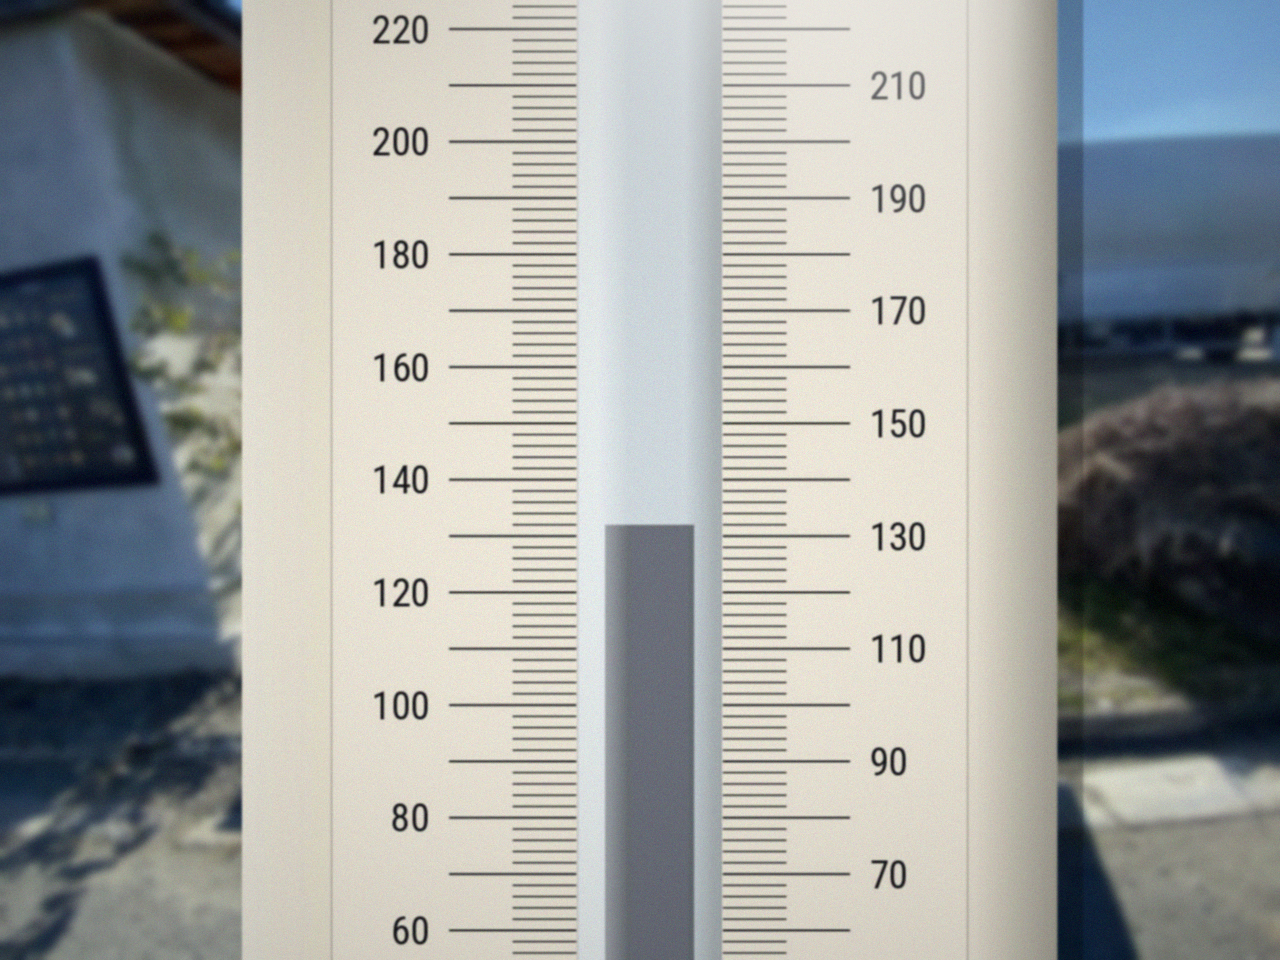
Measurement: 132 mmHg
